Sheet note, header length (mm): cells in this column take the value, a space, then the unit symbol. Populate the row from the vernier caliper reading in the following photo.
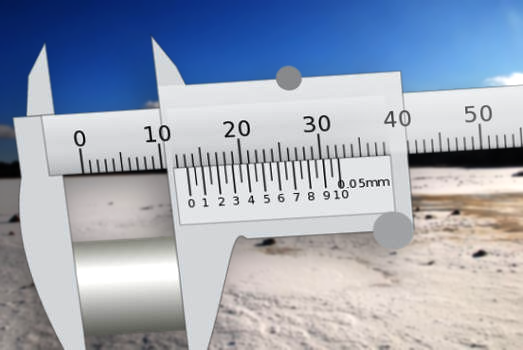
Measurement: 13.2 mm
